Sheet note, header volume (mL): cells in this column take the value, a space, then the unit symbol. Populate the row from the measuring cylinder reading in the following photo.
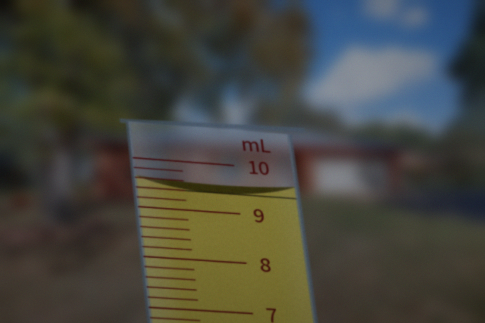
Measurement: 9.4 mL
